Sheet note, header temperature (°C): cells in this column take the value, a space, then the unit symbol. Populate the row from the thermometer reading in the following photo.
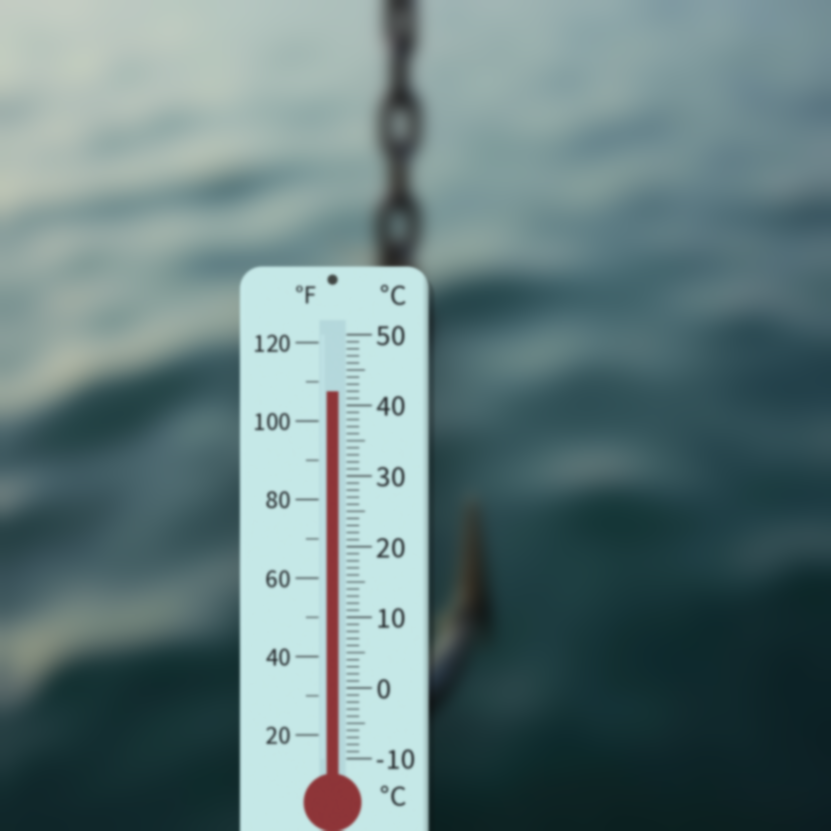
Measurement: 42 °C
